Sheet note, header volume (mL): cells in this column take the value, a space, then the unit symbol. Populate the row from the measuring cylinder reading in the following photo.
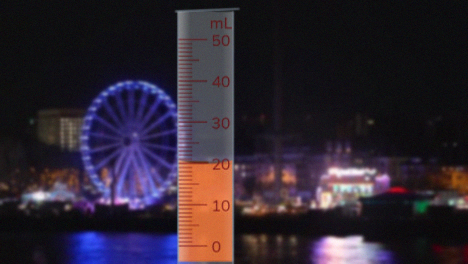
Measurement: 20 mL
